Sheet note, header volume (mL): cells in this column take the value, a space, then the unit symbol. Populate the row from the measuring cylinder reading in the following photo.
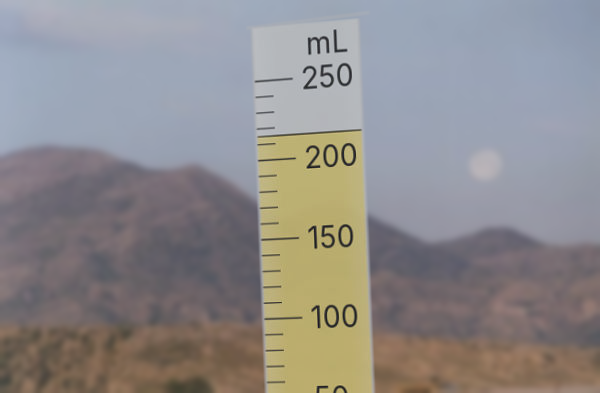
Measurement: 215 mL
